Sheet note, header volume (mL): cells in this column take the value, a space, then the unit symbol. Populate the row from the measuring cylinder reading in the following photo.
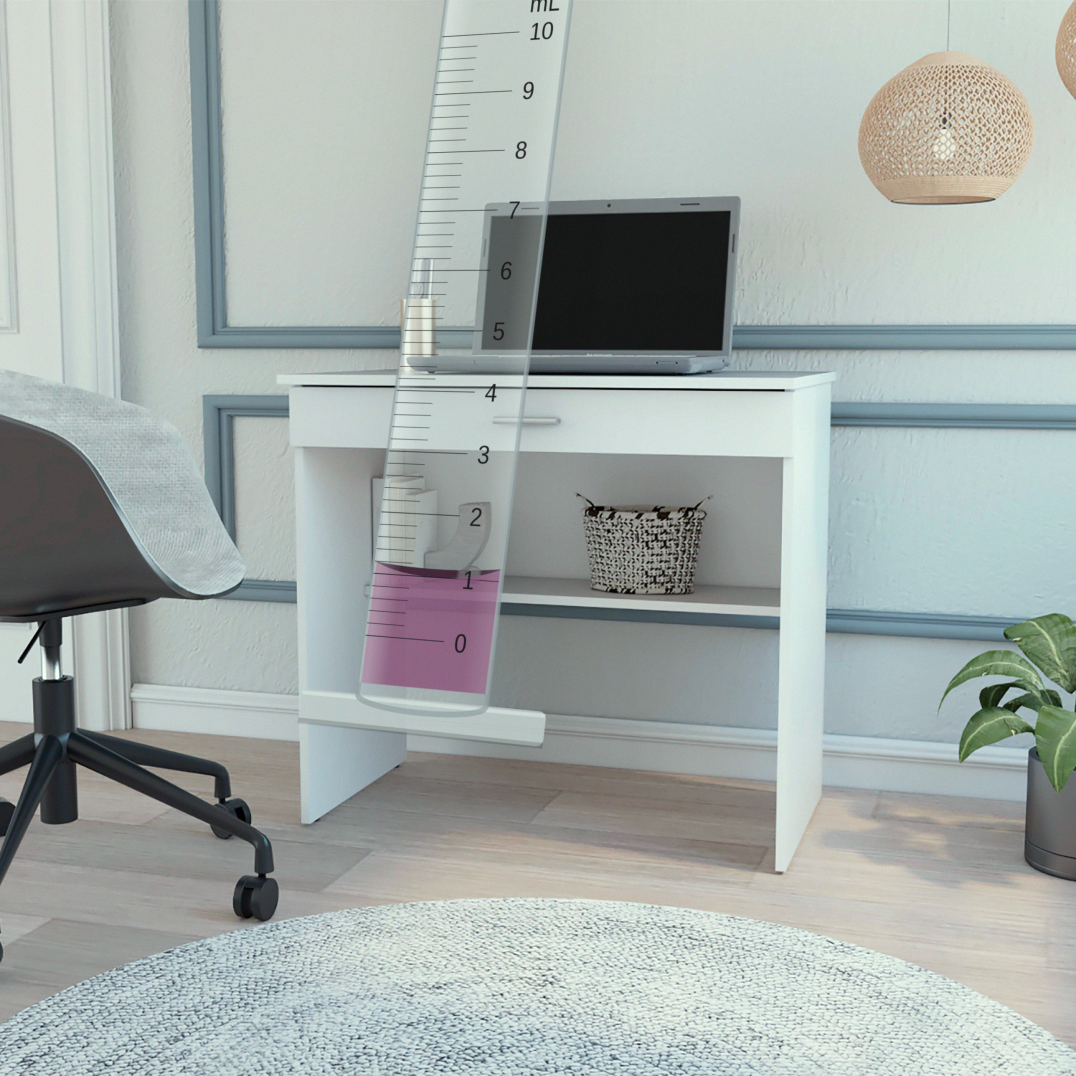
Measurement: 1 mL
